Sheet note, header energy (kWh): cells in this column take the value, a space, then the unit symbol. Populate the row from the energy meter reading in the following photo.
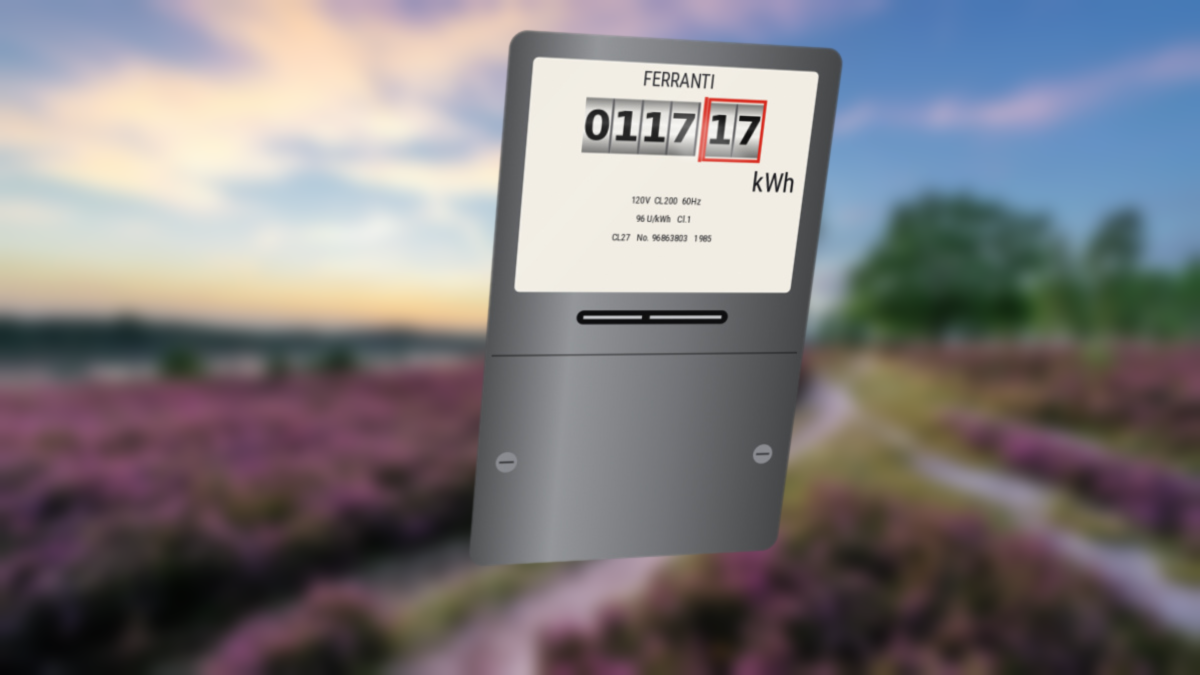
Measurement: 117.17 kWh
